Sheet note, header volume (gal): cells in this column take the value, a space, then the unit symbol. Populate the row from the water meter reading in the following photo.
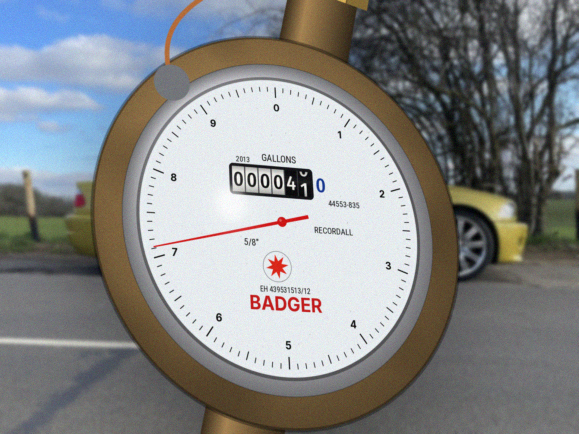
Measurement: 407.1 gal
